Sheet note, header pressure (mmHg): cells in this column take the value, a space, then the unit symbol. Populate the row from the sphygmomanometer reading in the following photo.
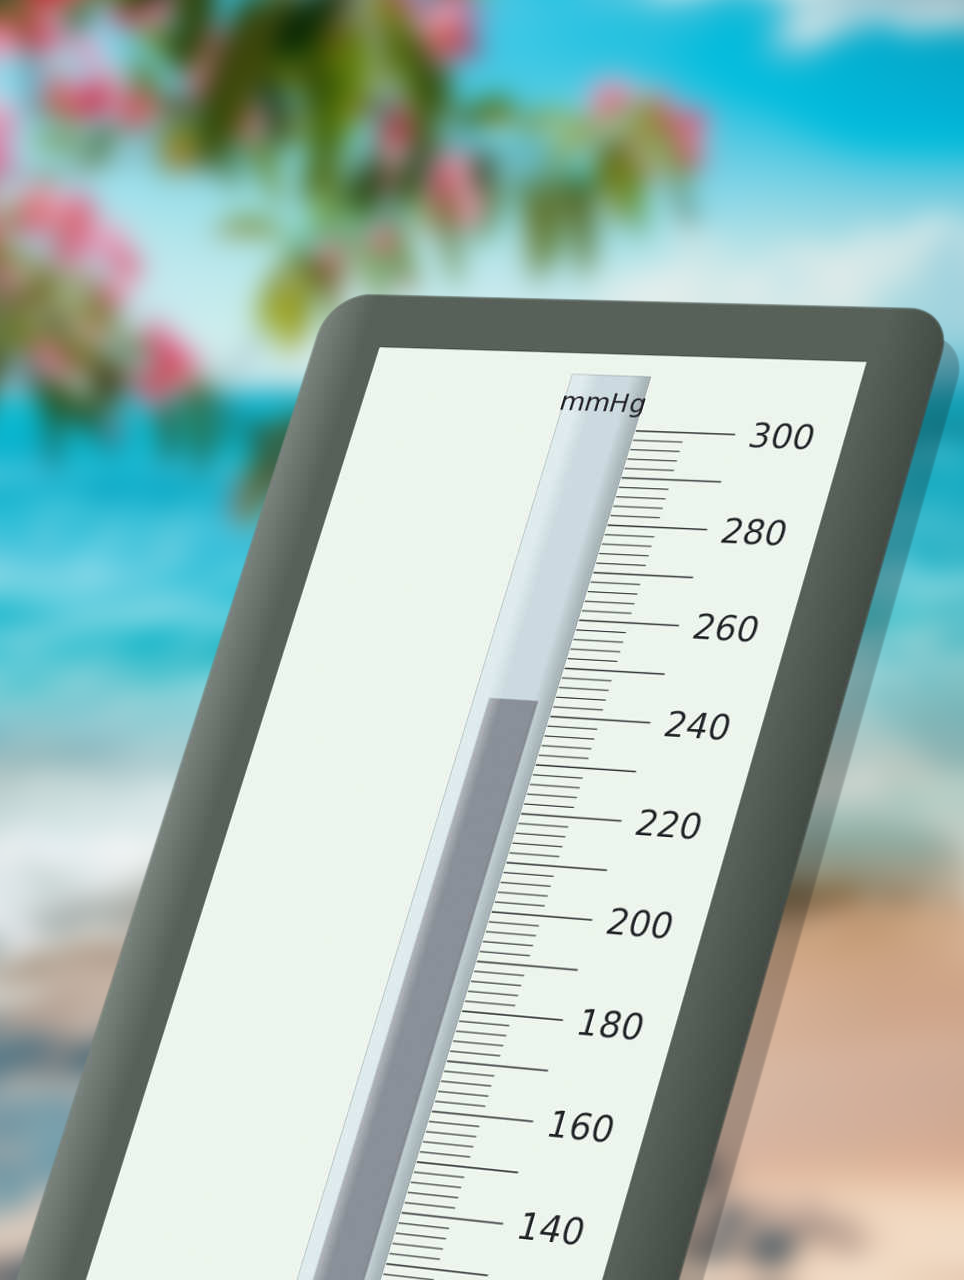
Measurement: 243 mmHg
